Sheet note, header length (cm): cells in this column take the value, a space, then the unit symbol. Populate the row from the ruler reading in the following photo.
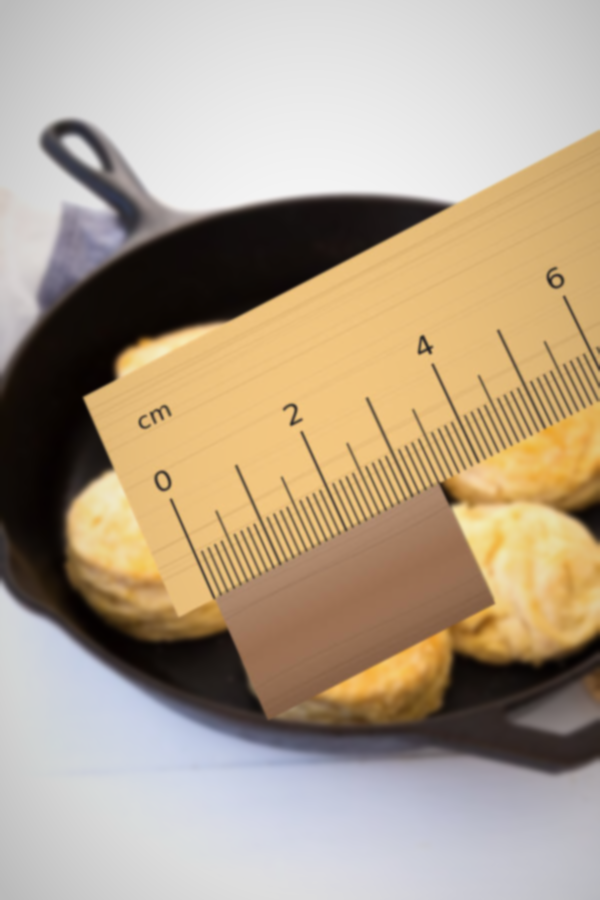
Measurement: 3.4 cm
